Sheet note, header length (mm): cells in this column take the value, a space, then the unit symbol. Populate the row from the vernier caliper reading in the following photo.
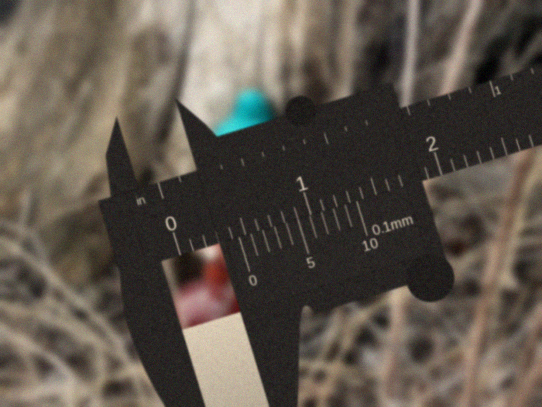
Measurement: 4.5 mm
